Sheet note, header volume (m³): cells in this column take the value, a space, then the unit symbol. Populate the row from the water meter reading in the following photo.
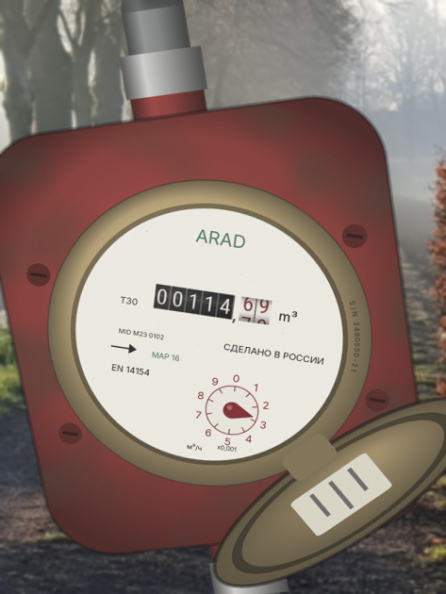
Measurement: 114.692 m³
